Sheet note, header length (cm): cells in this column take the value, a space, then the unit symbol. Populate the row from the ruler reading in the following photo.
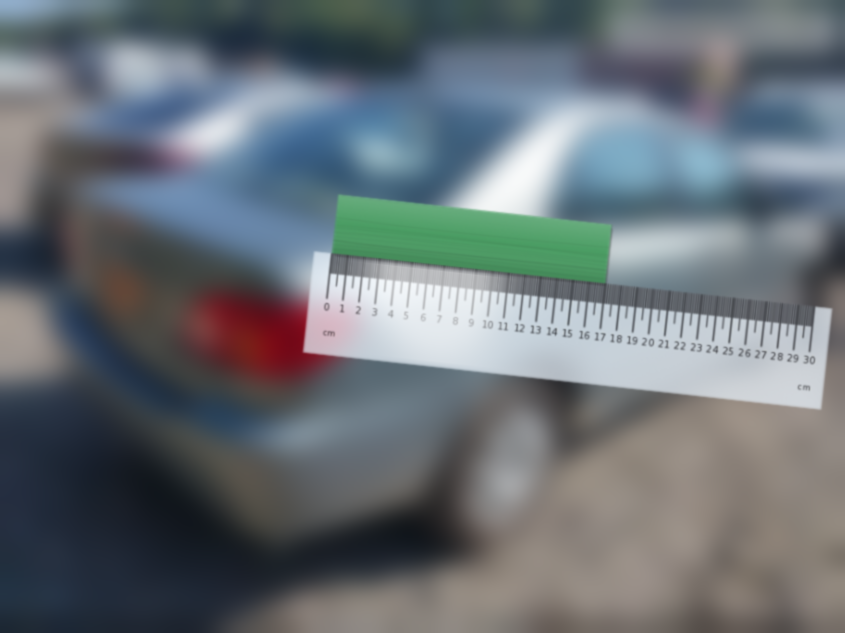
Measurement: 17 cm
